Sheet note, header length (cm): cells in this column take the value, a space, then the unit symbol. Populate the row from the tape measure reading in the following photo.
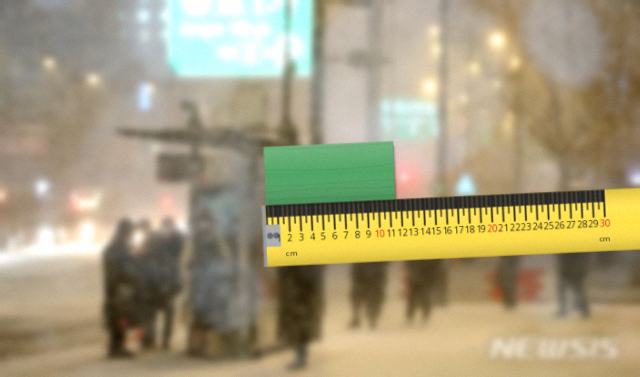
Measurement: 11.5 cm
